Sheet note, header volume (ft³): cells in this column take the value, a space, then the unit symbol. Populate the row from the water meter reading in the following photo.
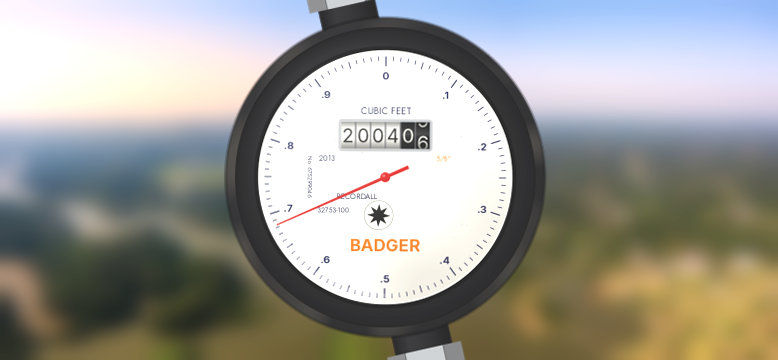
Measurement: 200405.68 ft³
